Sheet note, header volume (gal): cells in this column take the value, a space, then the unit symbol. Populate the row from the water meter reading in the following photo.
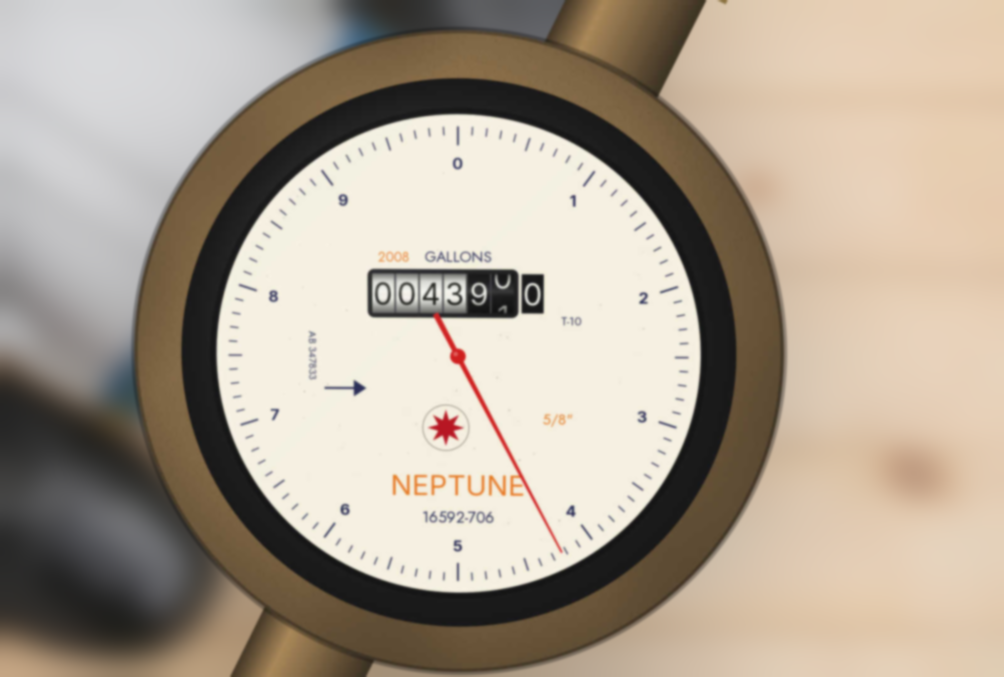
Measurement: 43904.2 gal
